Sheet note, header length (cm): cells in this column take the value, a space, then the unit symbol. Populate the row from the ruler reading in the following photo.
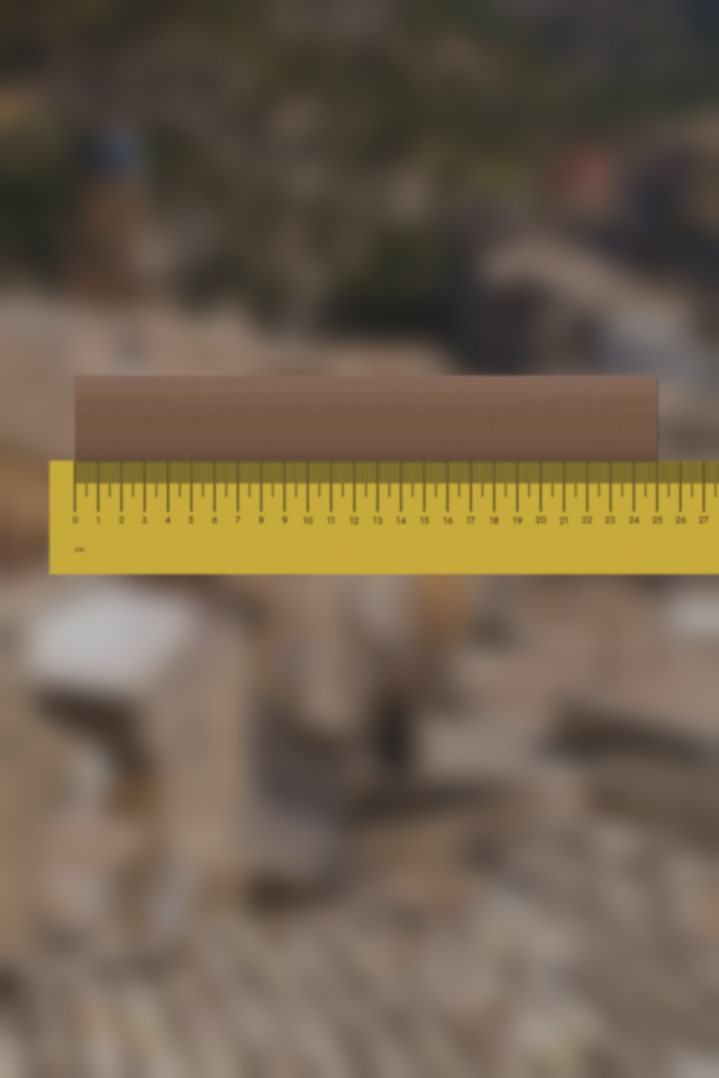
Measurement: 25 cm
